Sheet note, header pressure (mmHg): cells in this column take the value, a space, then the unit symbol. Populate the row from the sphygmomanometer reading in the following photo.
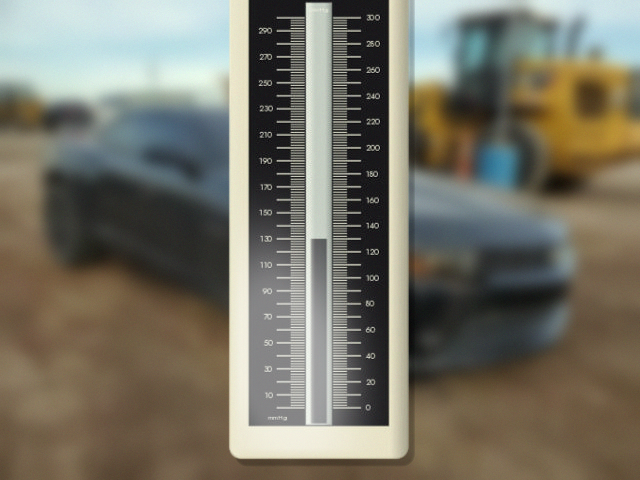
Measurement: 130 mmHg
